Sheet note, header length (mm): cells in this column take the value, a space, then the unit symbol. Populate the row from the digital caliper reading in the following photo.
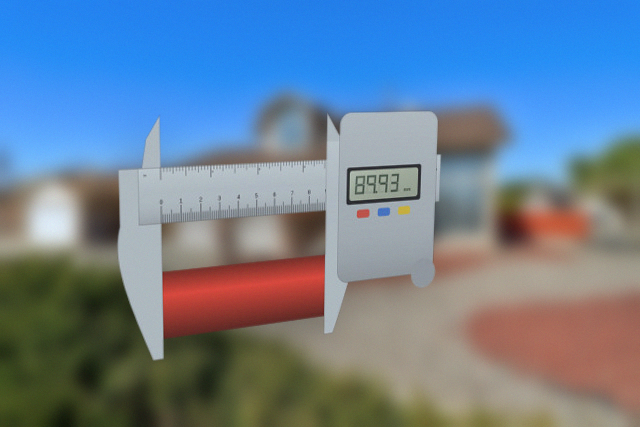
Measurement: 89.93 mm
